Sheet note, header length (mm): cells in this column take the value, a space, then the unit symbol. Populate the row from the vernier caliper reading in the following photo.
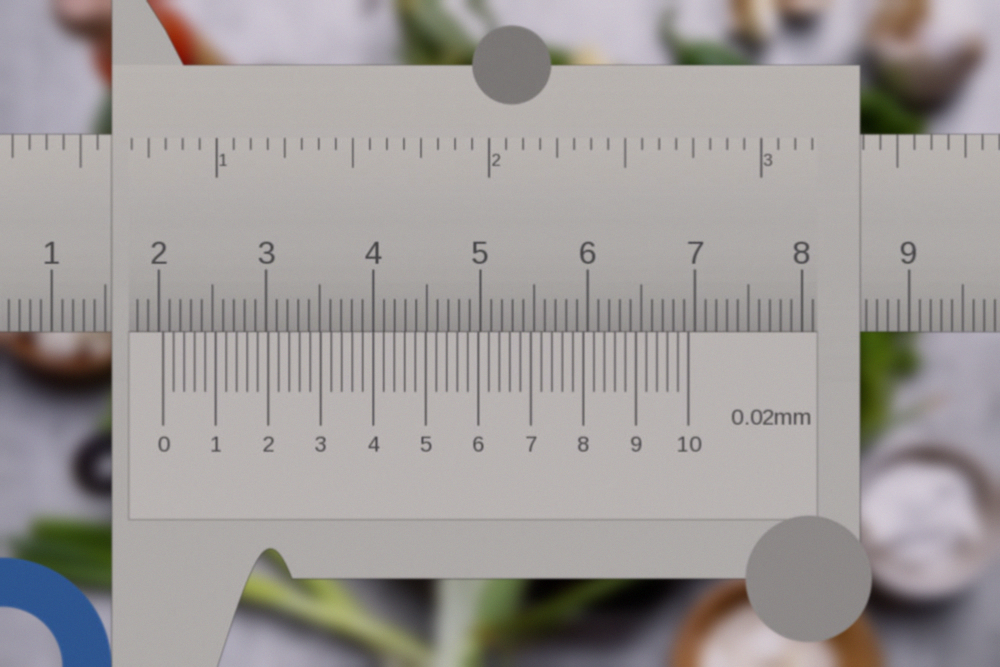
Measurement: 20.4 mm
